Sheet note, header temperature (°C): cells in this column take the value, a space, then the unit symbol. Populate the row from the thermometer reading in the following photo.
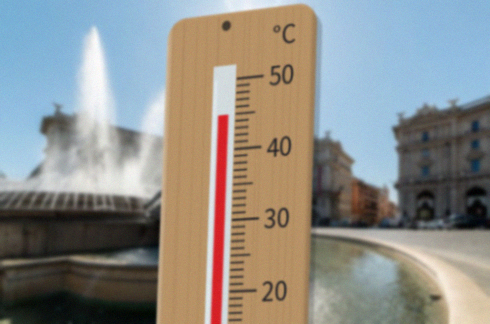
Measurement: 45 °C
